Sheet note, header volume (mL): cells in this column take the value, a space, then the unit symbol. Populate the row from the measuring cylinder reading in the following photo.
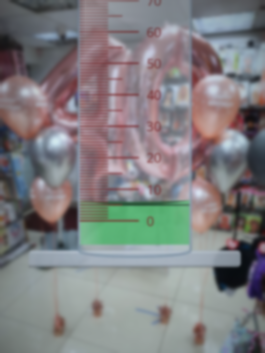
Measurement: 5 mL
